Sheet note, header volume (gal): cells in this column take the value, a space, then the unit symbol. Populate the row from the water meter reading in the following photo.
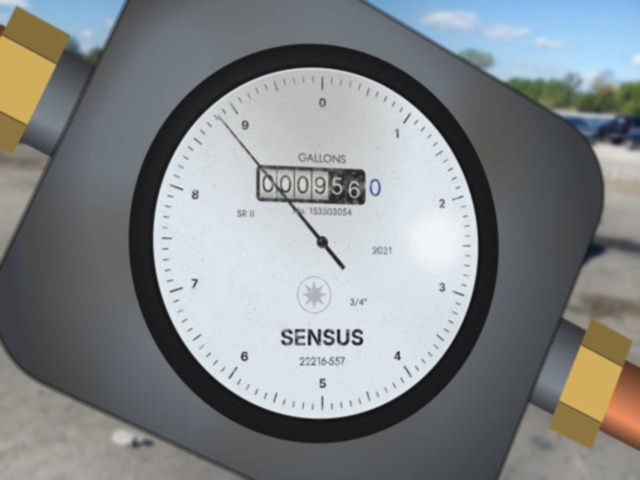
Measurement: 9558.8 gal
